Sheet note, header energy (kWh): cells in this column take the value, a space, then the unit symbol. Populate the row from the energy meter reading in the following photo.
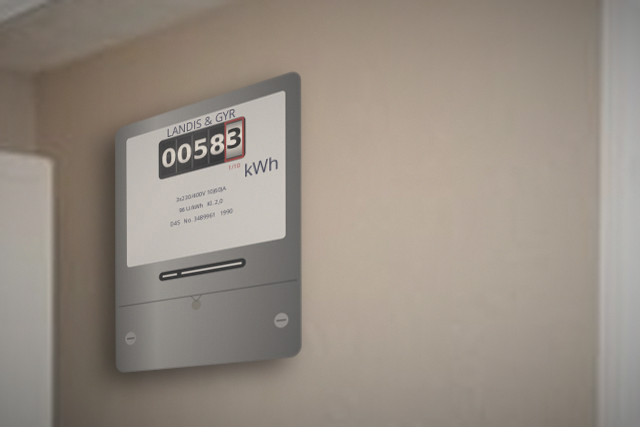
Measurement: 58.3 kWh
